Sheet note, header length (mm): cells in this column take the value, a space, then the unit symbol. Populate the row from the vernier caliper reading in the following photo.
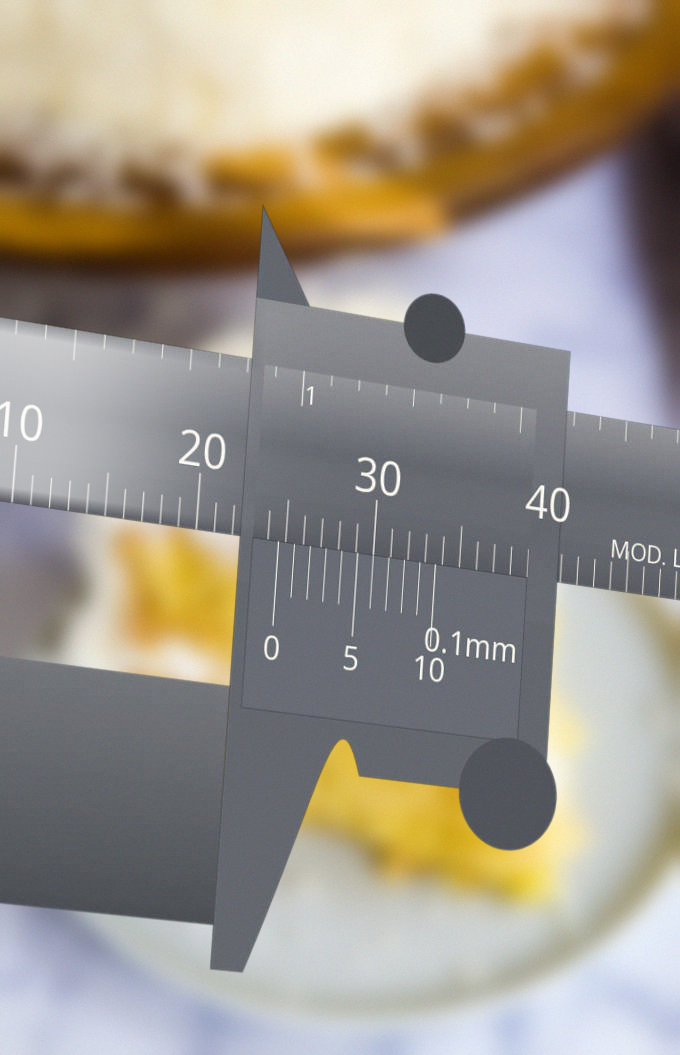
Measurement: 24.6 mm
